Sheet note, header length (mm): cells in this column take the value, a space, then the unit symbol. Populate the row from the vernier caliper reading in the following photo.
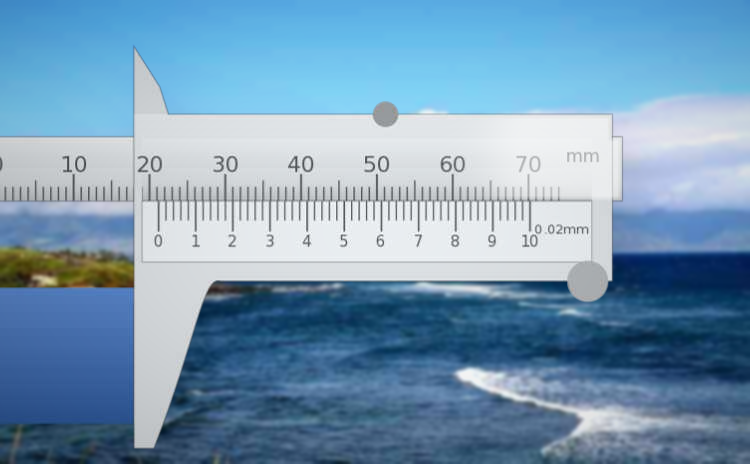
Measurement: 21.2 mm
